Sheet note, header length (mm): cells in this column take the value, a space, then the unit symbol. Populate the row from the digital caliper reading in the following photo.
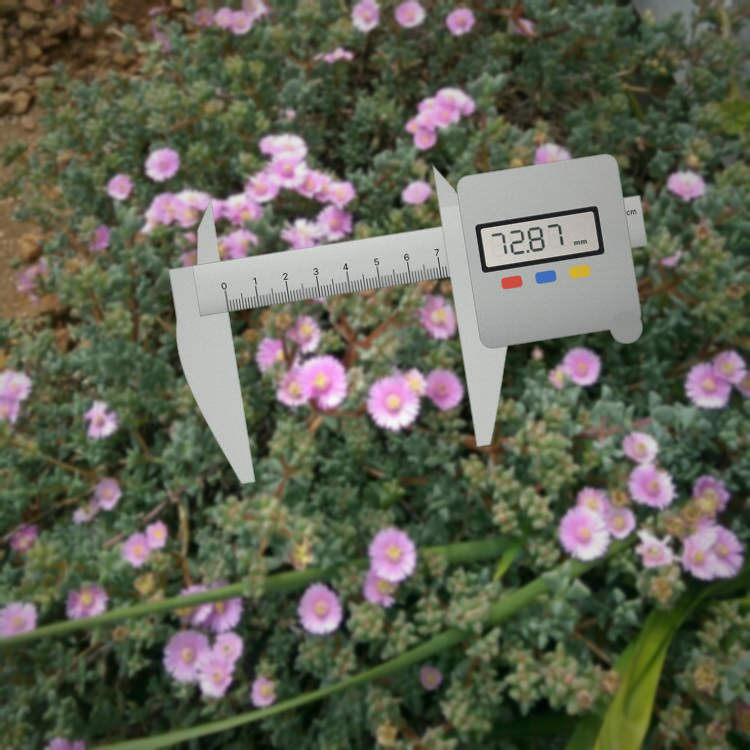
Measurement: 72.87 mm
